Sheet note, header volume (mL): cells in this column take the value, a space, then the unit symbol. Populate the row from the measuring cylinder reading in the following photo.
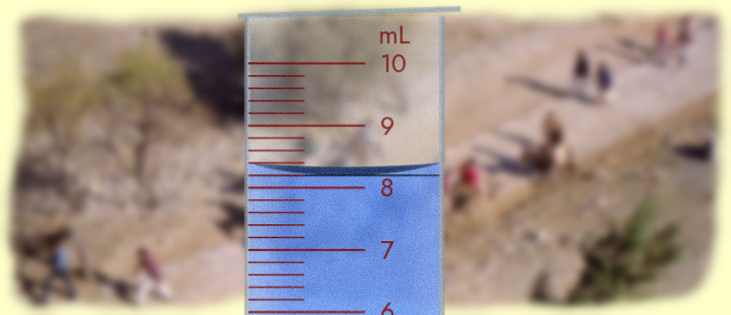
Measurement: 8.2 mL
